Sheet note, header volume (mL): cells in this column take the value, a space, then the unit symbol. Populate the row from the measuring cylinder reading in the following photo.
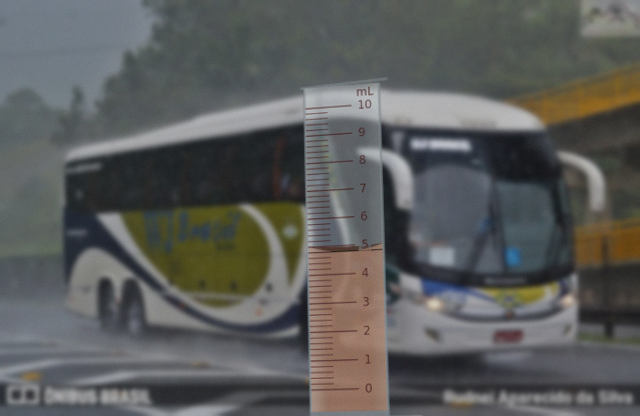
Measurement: 4.8 mL
